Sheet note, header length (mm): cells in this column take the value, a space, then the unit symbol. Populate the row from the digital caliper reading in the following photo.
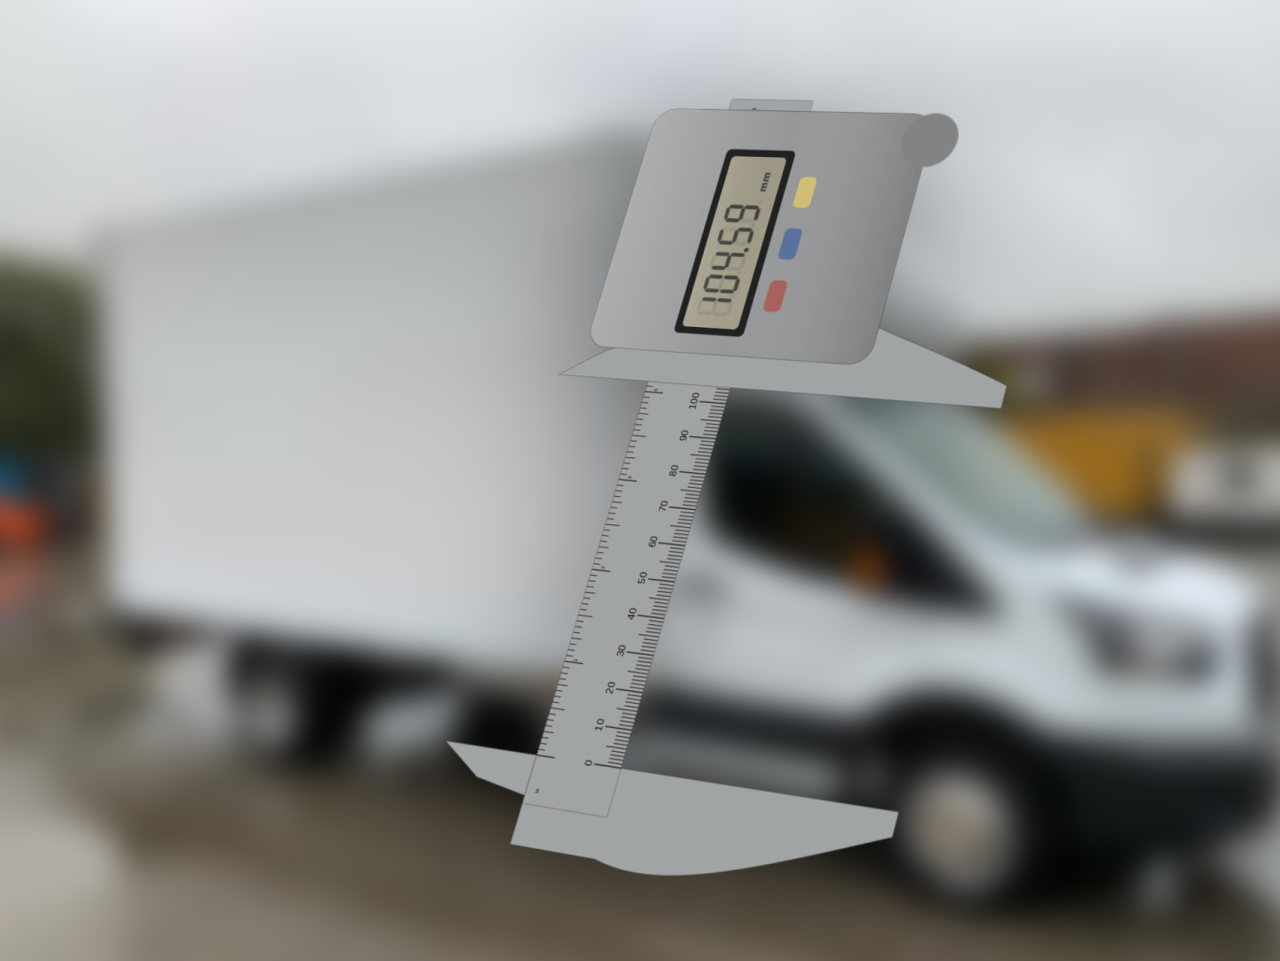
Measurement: 104.59 mm
